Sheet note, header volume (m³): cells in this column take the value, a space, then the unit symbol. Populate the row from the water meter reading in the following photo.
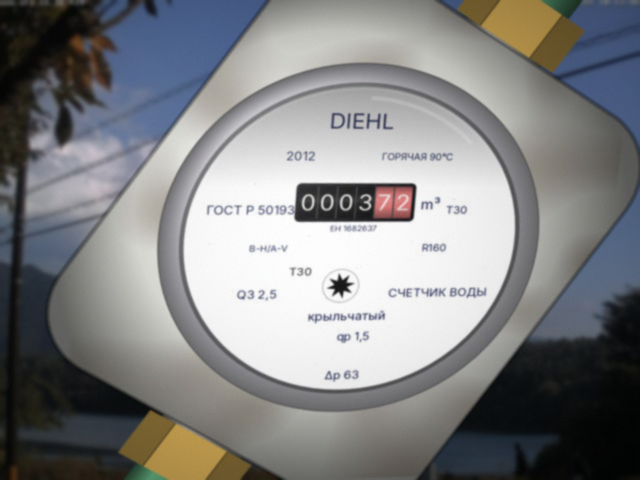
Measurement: 3.72 m³
